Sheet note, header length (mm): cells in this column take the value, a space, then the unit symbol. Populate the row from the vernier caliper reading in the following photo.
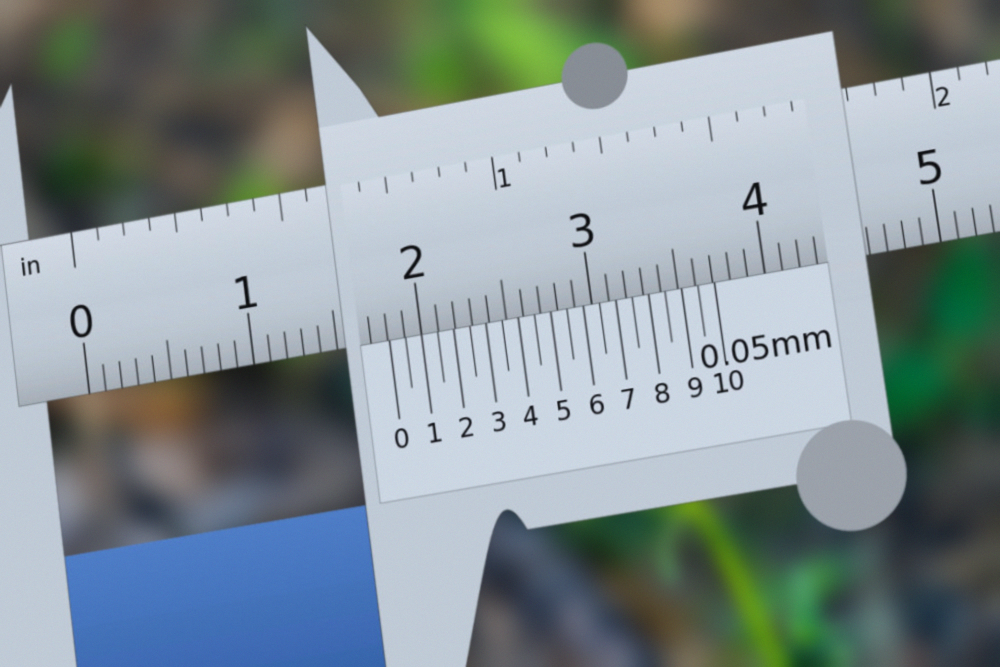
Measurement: 18.1 mm
